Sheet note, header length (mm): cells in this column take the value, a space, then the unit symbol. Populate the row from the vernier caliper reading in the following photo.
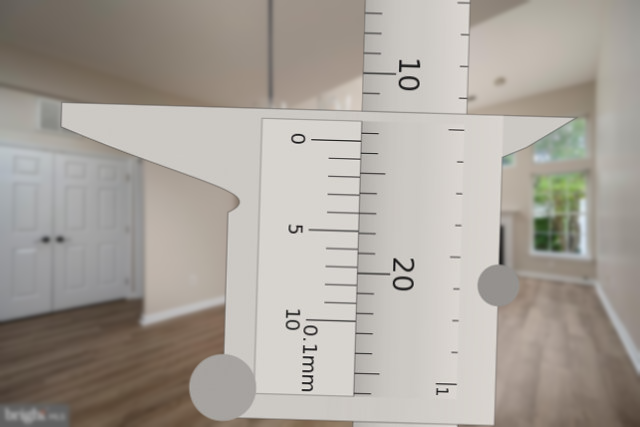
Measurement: 13.4 mm
